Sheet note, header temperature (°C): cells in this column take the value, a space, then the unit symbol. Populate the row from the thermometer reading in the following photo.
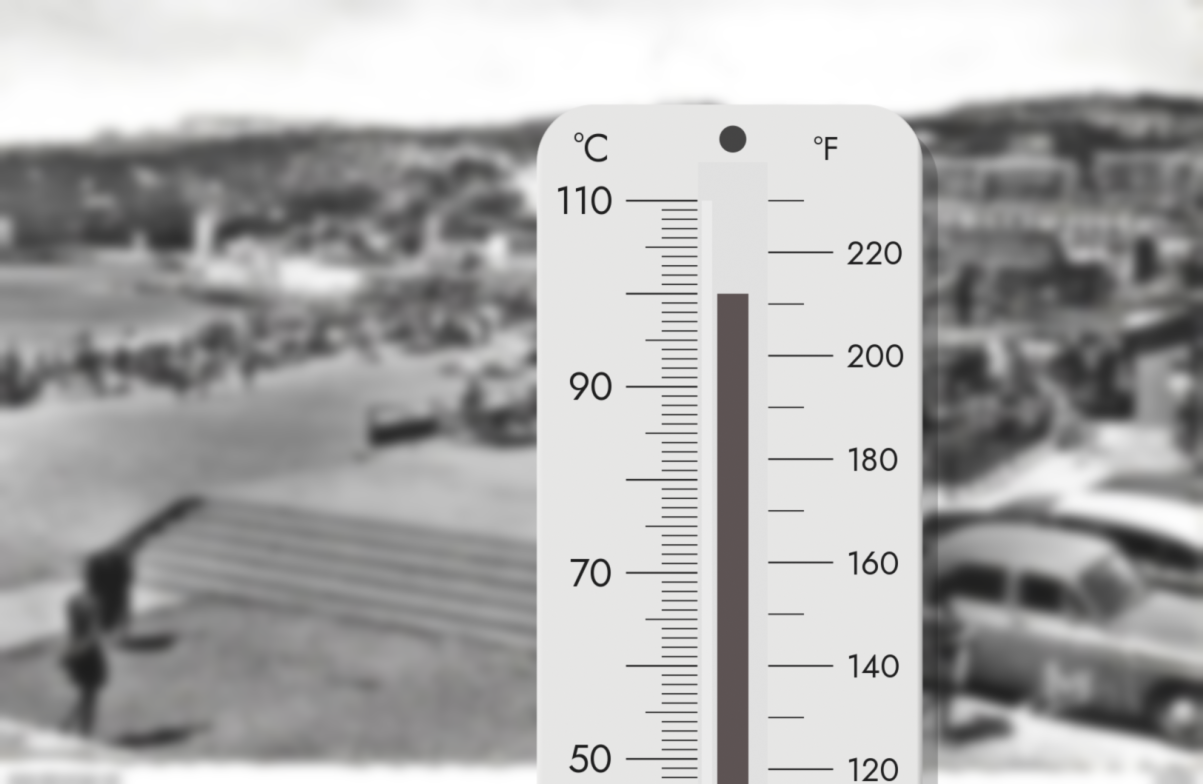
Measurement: 100 °C
